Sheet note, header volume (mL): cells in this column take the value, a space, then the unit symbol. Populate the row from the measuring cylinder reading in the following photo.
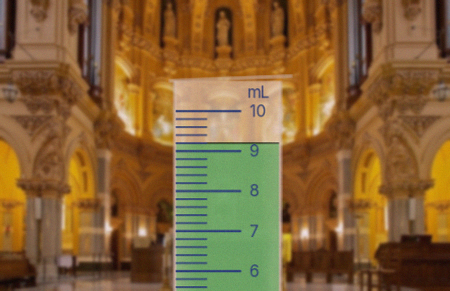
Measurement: 9.2 mL
